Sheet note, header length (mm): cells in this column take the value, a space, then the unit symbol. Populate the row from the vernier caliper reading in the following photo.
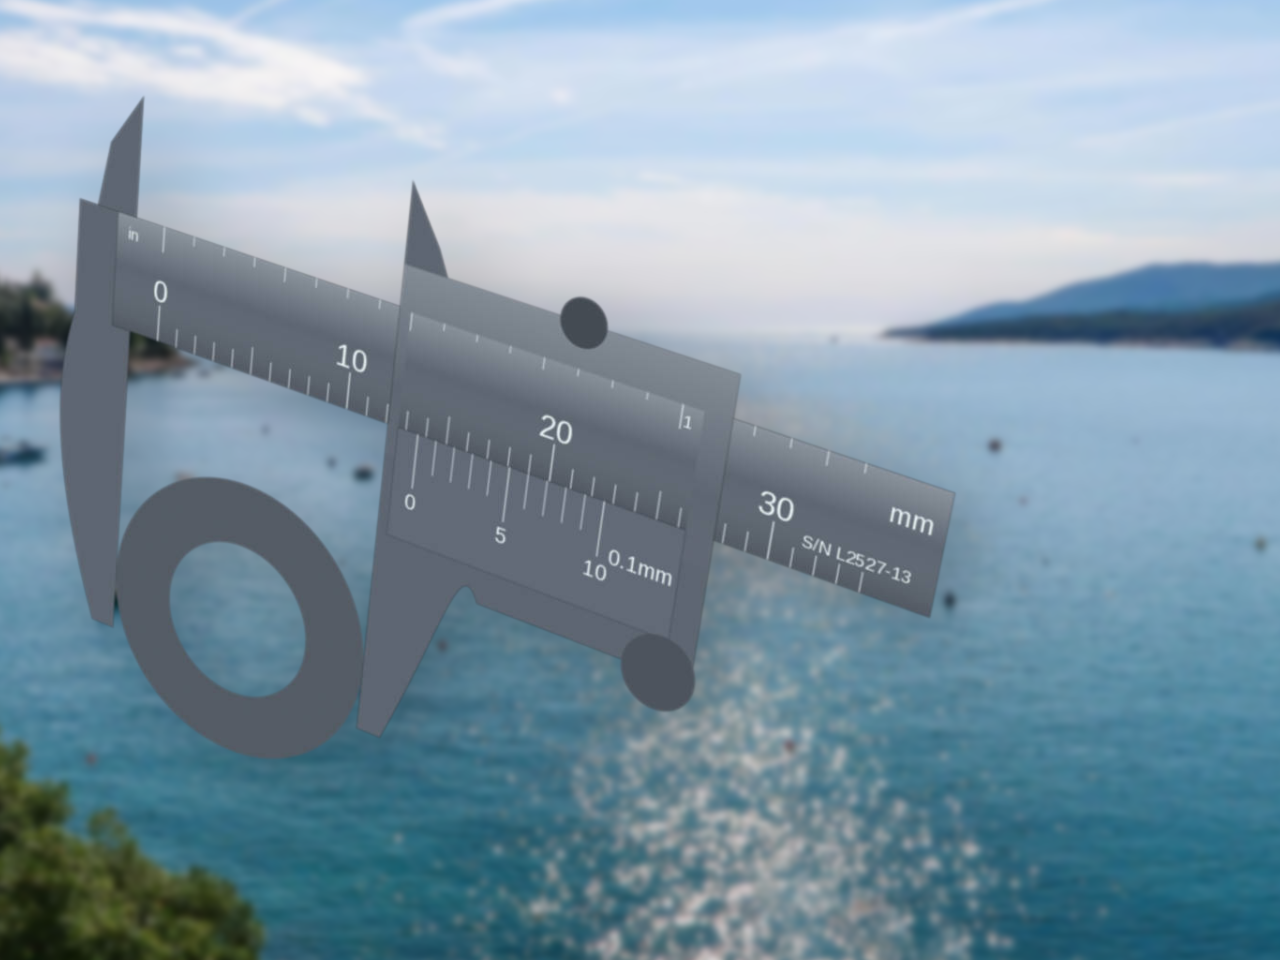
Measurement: 13.6 mm
